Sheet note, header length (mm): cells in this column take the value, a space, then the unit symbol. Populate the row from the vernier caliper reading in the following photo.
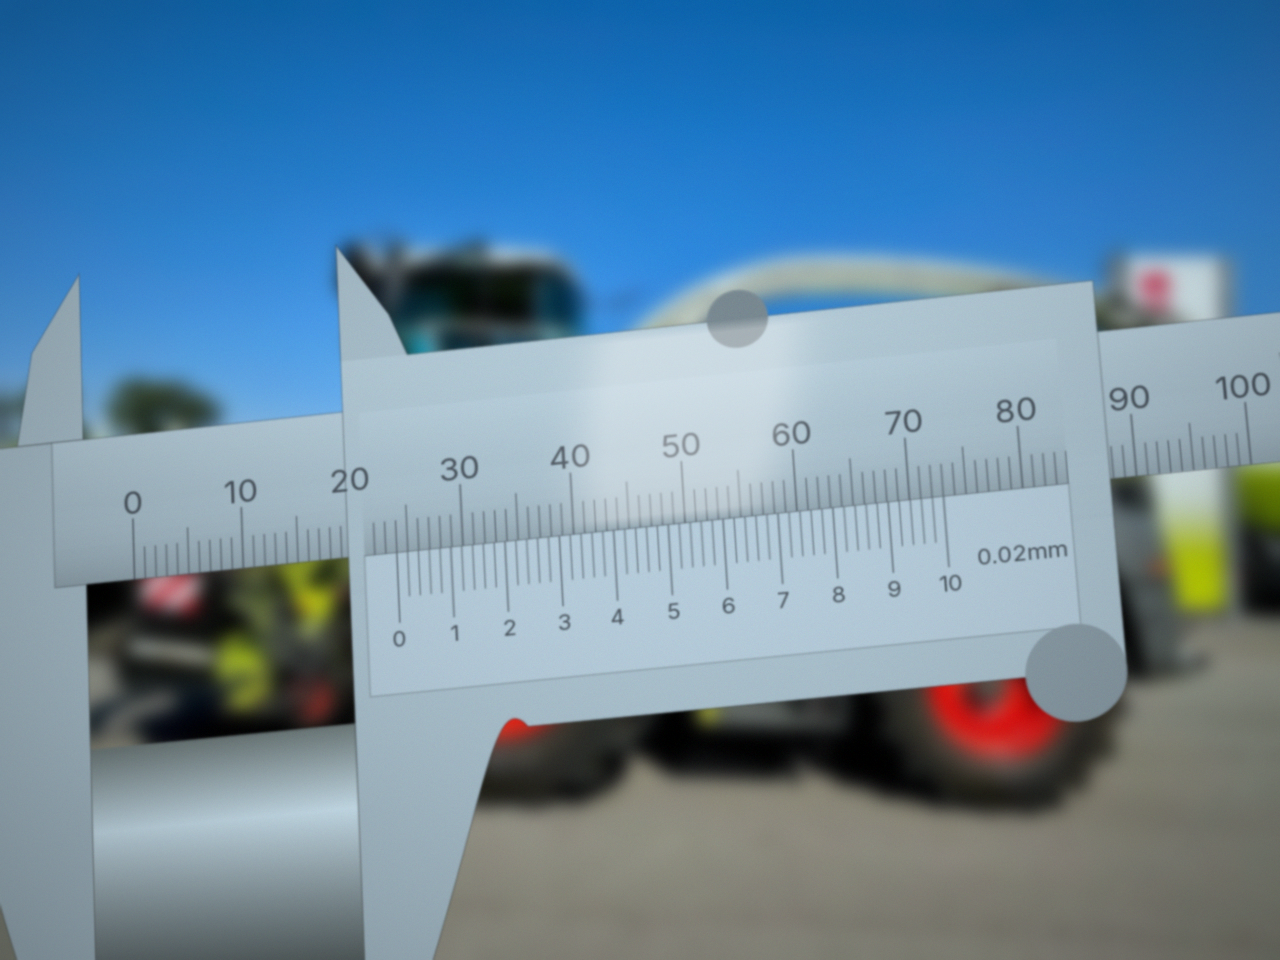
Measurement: 24.0 mm
